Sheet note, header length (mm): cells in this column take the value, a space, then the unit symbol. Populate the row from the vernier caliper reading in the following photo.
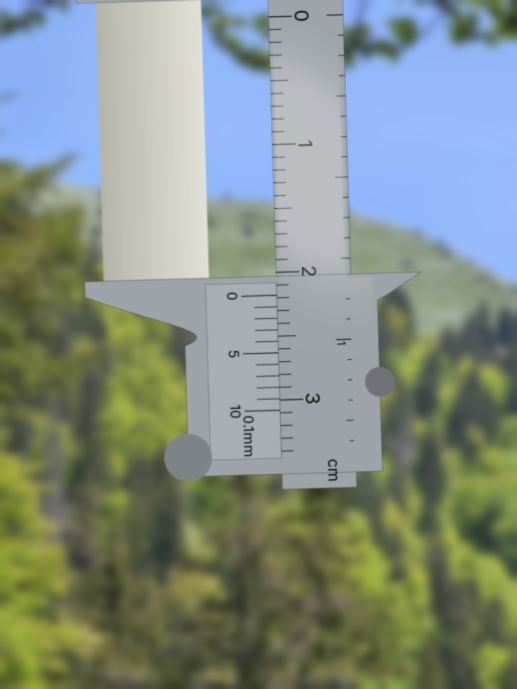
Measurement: 21.8 mm
